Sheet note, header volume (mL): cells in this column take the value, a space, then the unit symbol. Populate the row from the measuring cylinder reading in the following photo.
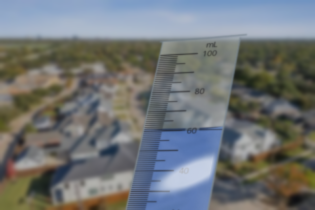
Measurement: 60 mL
